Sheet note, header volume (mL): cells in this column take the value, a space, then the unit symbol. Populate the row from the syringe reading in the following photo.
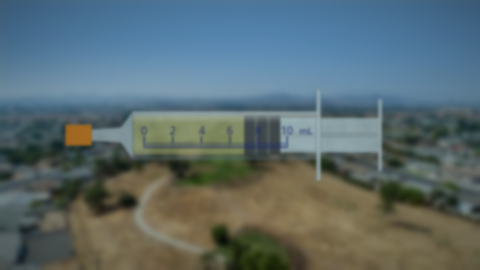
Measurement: 7 mL
